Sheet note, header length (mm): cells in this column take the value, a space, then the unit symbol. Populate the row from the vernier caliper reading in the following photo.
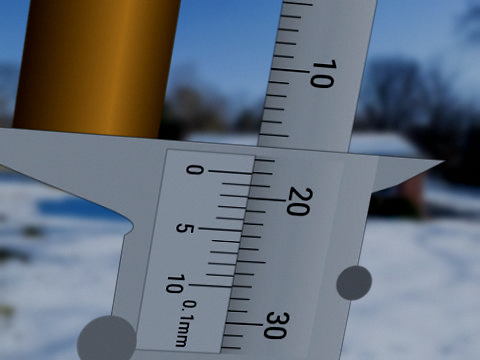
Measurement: 18.1 mm
